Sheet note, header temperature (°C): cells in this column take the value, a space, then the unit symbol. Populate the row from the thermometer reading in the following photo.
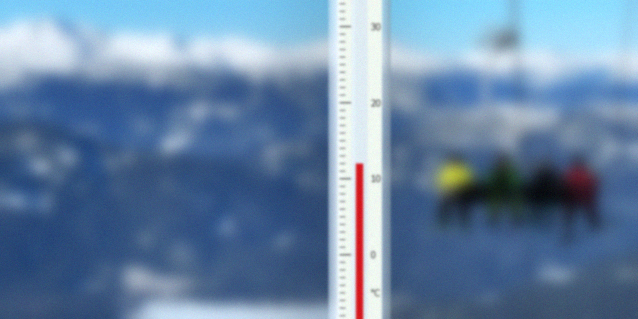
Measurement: 12 °C
